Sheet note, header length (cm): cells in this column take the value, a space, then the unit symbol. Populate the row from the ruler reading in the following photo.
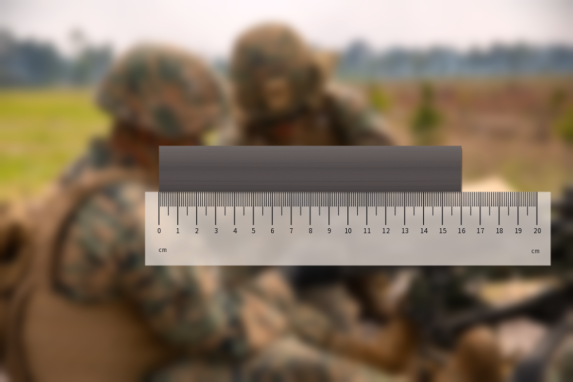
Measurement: 16 cm
